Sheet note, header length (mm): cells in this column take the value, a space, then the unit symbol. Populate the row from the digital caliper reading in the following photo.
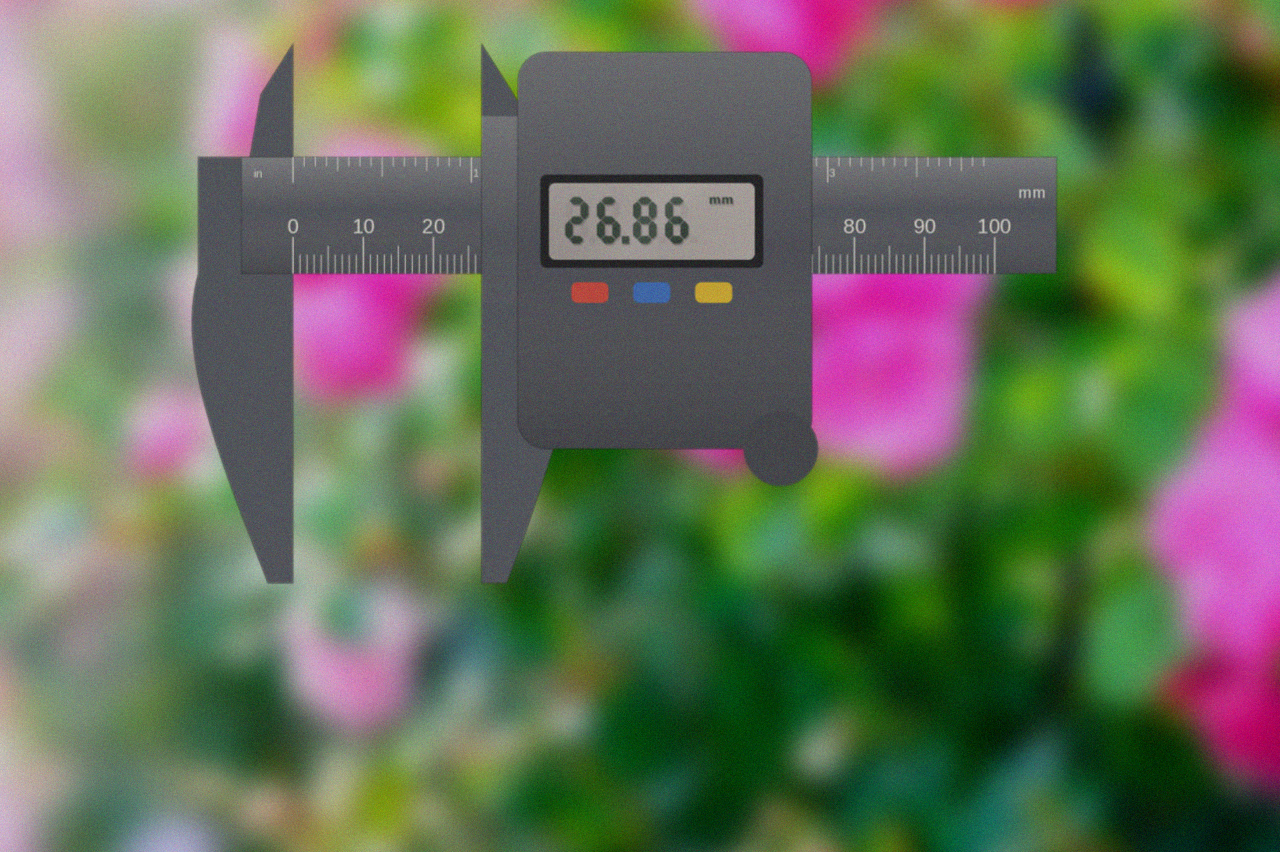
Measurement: 26.86 mm
